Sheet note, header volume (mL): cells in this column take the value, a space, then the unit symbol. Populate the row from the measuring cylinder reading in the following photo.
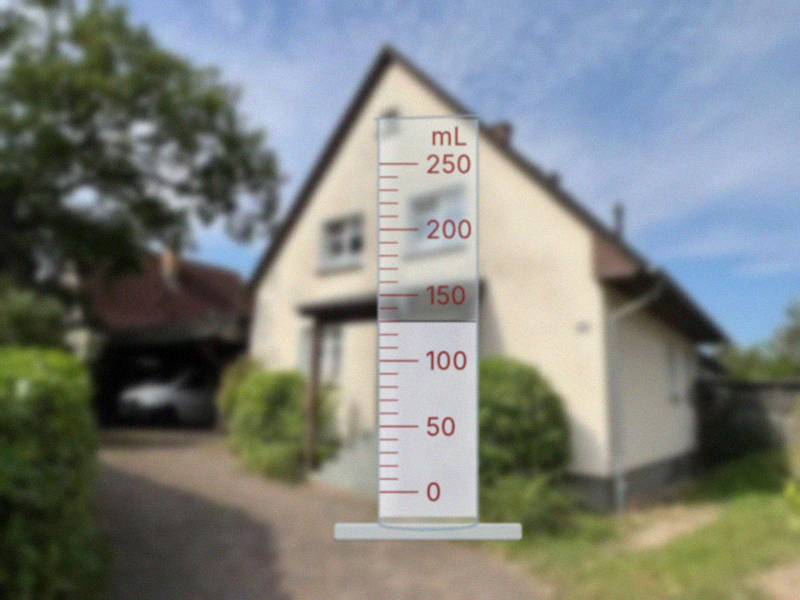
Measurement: 130 mL
